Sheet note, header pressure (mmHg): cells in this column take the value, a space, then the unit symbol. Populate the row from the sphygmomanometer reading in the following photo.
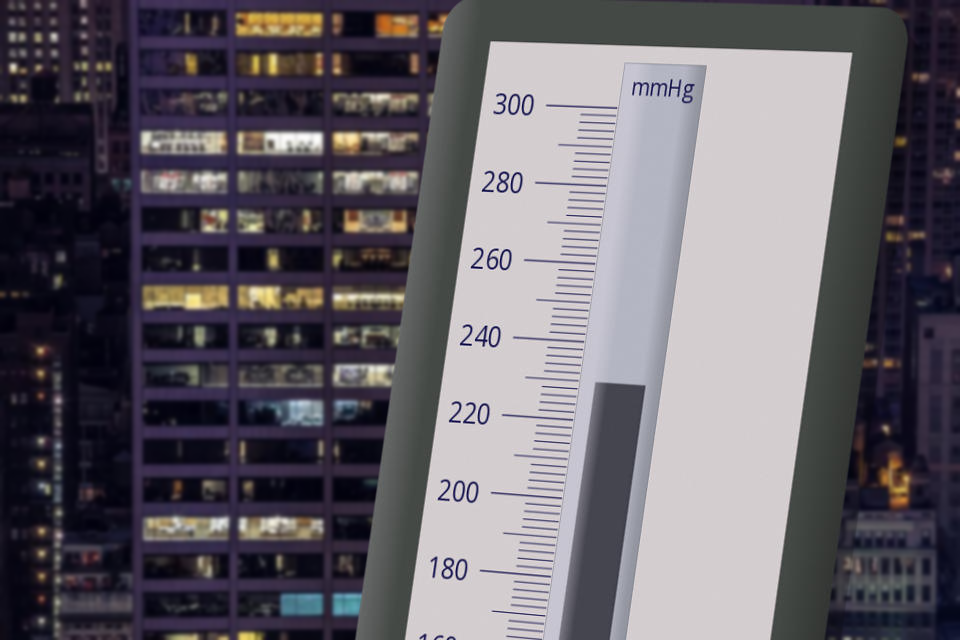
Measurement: 230 mmHg
